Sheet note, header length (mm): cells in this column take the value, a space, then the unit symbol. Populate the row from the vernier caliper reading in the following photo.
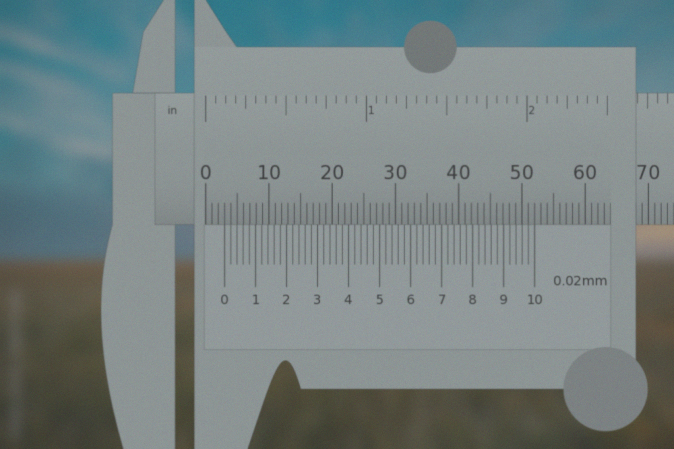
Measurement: 3.0 mm
